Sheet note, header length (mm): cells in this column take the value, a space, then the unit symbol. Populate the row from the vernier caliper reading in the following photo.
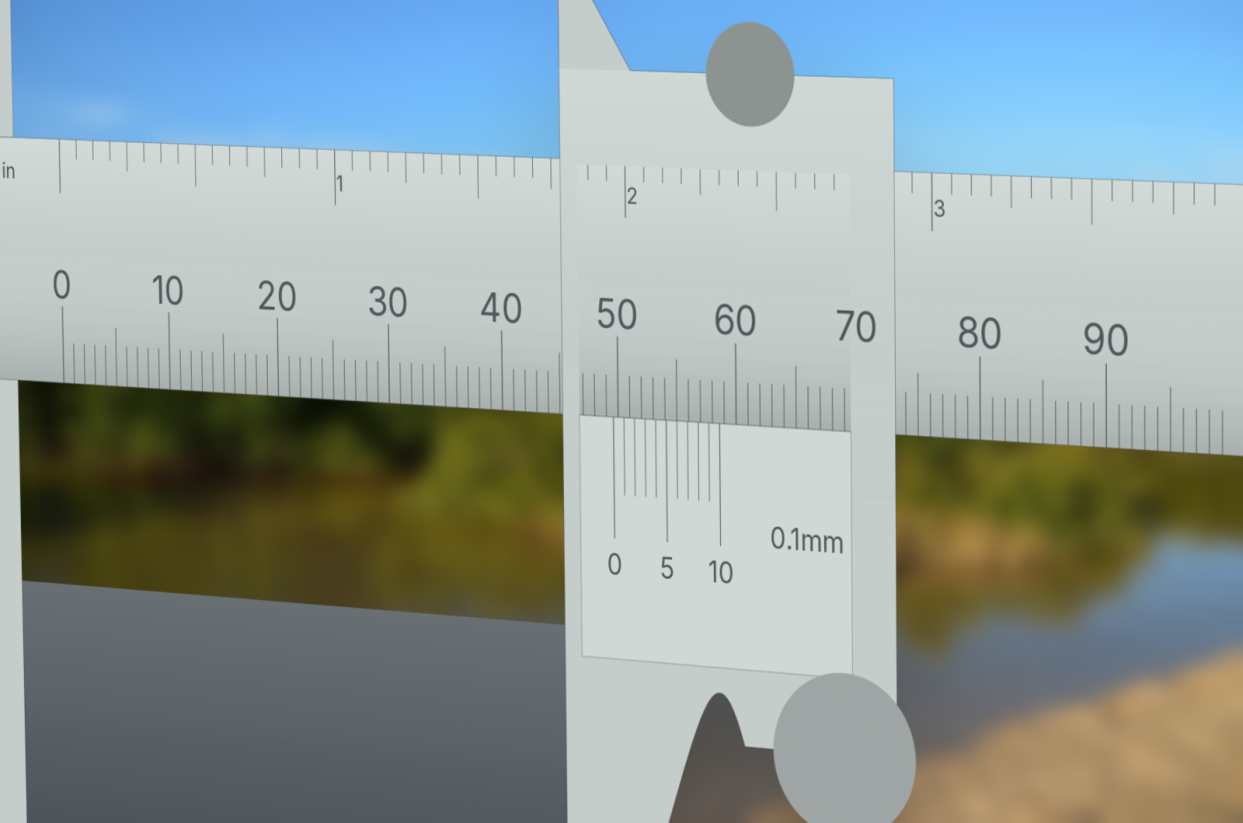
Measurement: 49.6 mm
